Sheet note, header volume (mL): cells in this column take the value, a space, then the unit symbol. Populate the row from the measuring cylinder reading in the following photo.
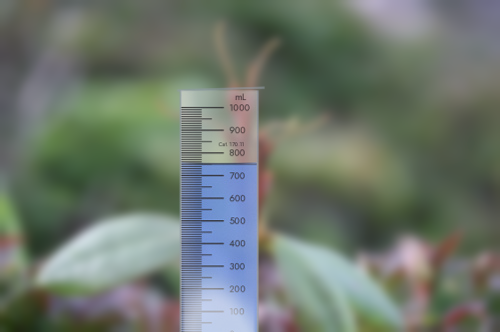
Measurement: 750 mL
